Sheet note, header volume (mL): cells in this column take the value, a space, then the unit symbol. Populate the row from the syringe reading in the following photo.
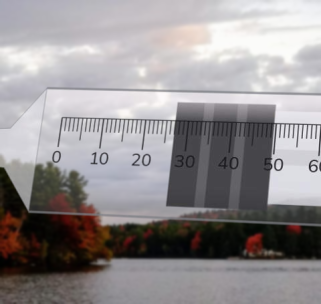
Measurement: 27 mL
